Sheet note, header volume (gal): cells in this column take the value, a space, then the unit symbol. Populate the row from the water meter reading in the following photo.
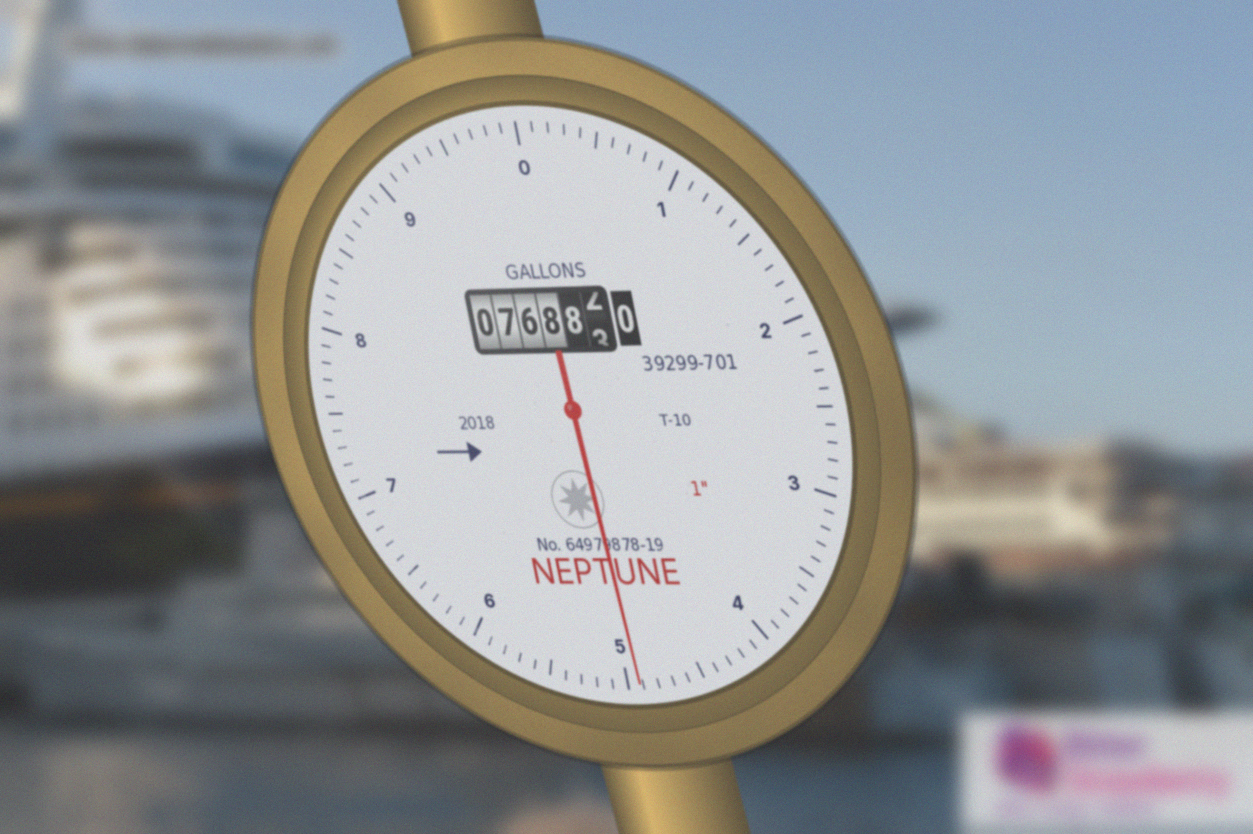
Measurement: 768824.9 gal
